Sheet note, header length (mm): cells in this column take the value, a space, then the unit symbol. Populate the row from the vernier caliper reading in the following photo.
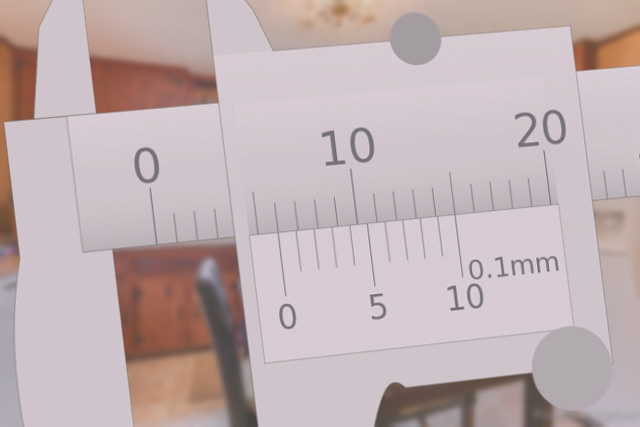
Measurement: 6.0 mm
